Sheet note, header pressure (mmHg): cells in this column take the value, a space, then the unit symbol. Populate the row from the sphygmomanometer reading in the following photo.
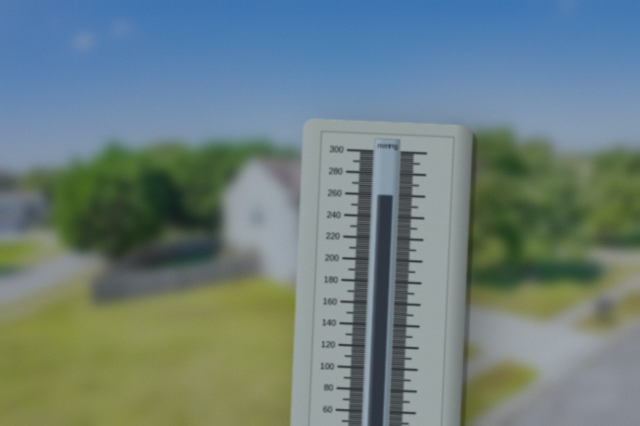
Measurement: 260 mmHg
